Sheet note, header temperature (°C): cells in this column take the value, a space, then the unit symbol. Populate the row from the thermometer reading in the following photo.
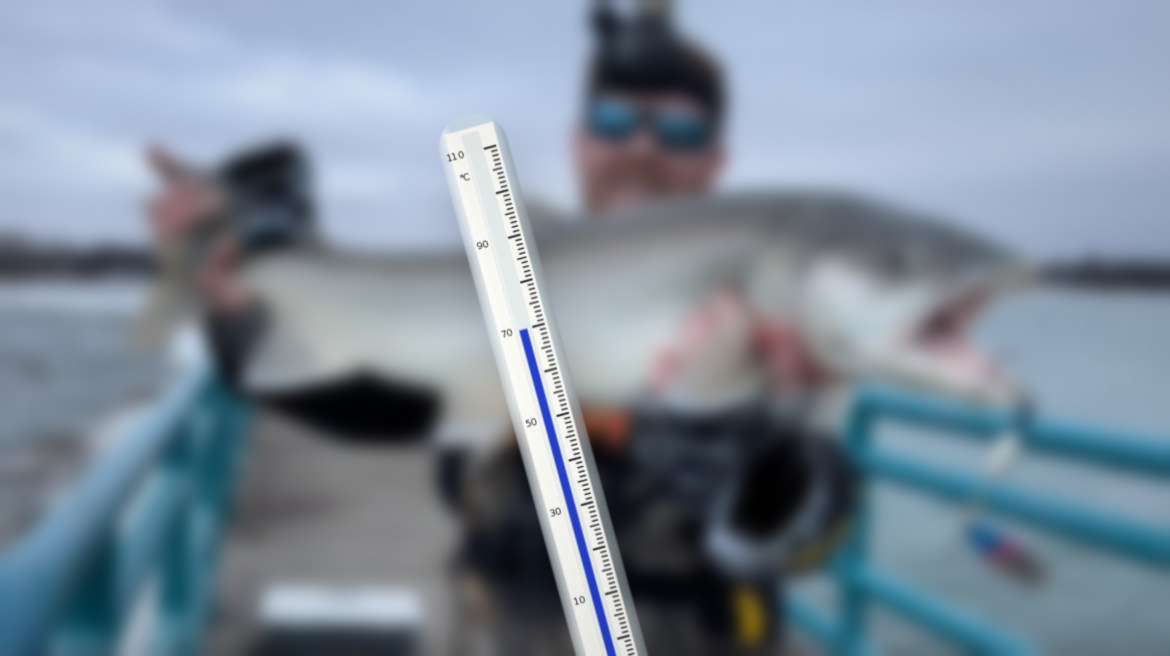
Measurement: 70 °C
